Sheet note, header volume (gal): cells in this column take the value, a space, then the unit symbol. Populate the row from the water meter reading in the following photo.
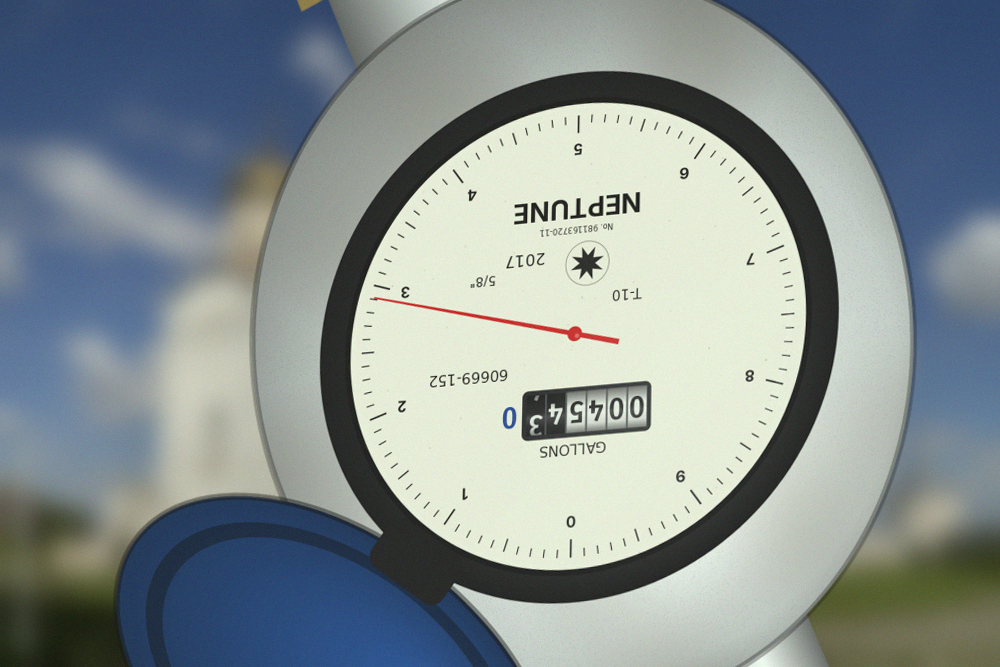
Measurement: 45432.9 gal
